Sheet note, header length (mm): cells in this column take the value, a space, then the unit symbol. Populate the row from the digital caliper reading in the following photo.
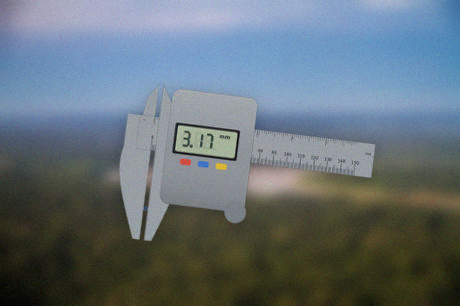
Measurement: 3.17 mm
